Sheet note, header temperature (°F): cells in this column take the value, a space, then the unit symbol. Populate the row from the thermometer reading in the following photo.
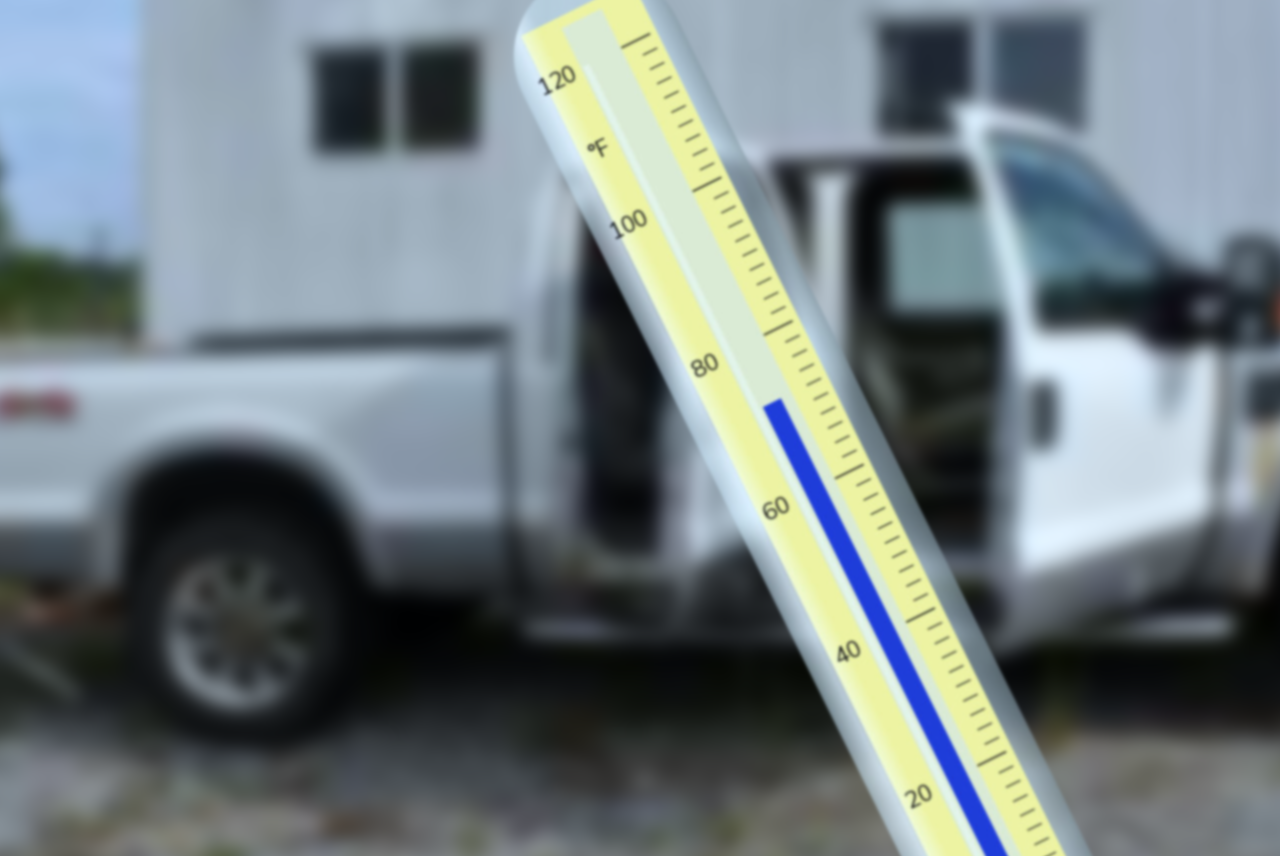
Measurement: 72 °F
